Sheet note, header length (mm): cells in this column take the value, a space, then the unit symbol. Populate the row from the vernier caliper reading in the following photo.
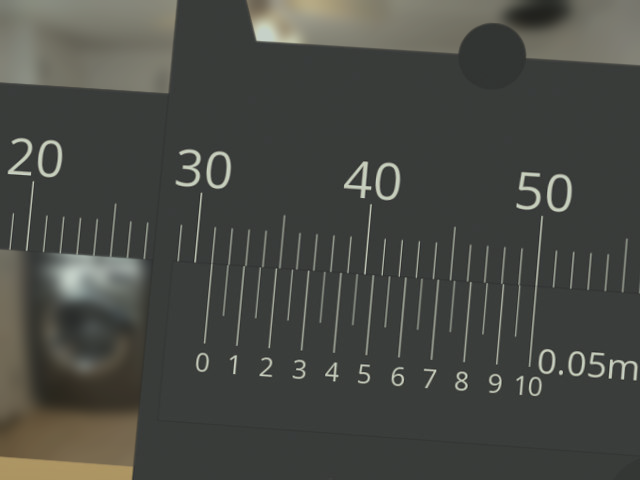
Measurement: 31.0 mm
